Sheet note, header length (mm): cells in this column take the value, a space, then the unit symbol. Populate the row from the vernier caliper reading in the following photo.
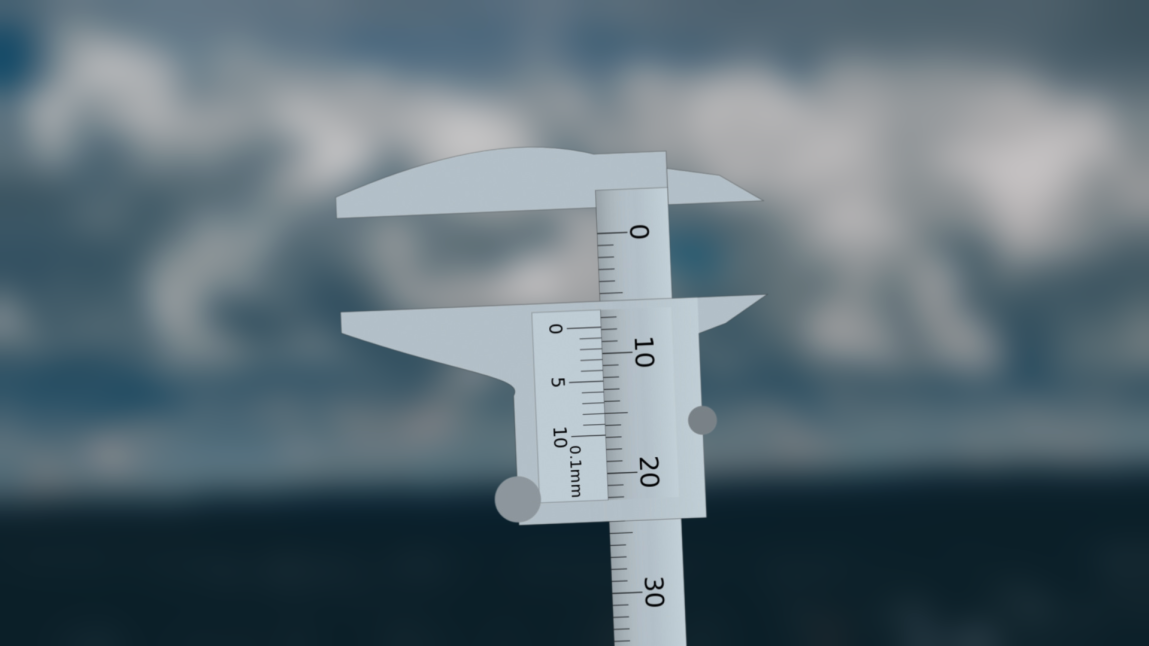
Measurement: 7.8 mm
